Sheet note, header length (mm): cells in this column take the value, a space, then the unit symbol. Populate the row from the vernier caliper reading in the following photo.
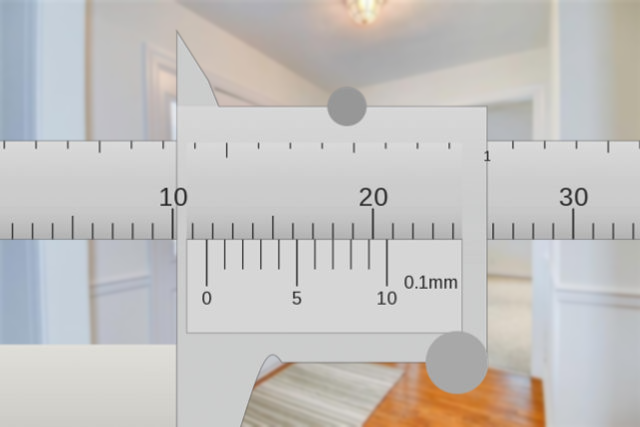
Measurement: 11.7 mm
